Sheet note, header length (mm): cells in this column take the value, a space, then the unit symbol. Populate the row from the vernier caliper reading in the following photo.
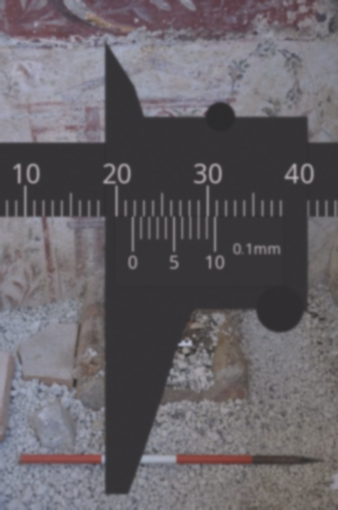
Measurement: 21.8 mm
